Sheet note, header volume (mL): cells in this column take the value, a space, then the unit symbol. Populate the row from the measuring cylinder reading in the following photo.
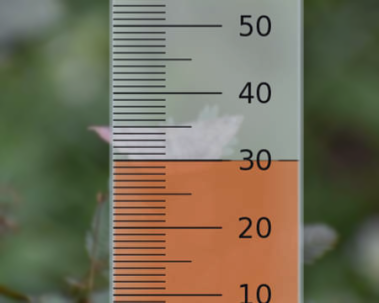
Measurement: 30 mL
